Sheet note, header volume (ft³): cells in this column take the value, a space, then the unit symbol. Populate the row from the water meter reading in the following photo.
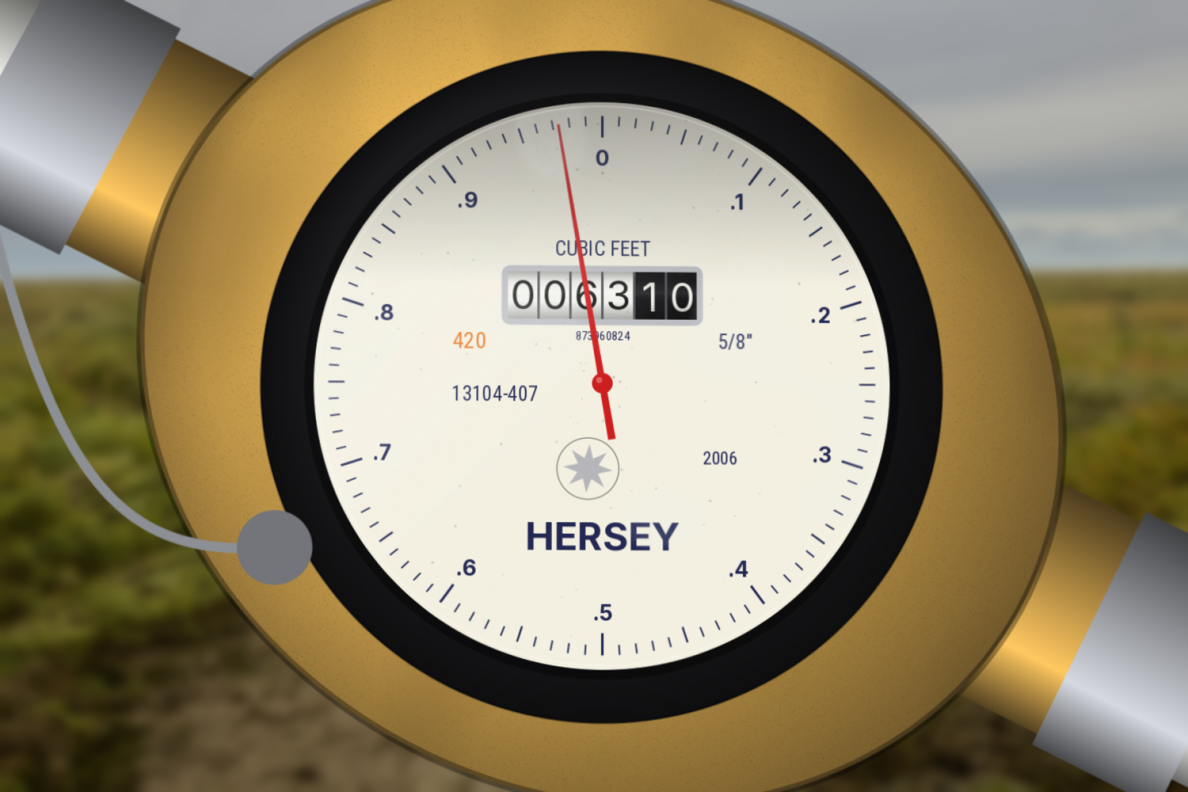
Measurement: 6309.97 ft³
